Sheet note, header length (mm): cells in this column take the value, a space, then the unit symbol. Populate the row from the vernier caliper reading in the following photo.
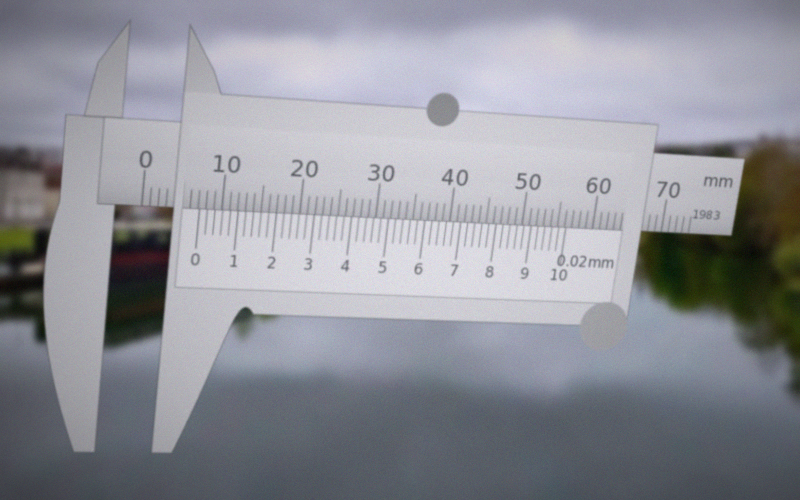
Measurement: 7.2 mm
